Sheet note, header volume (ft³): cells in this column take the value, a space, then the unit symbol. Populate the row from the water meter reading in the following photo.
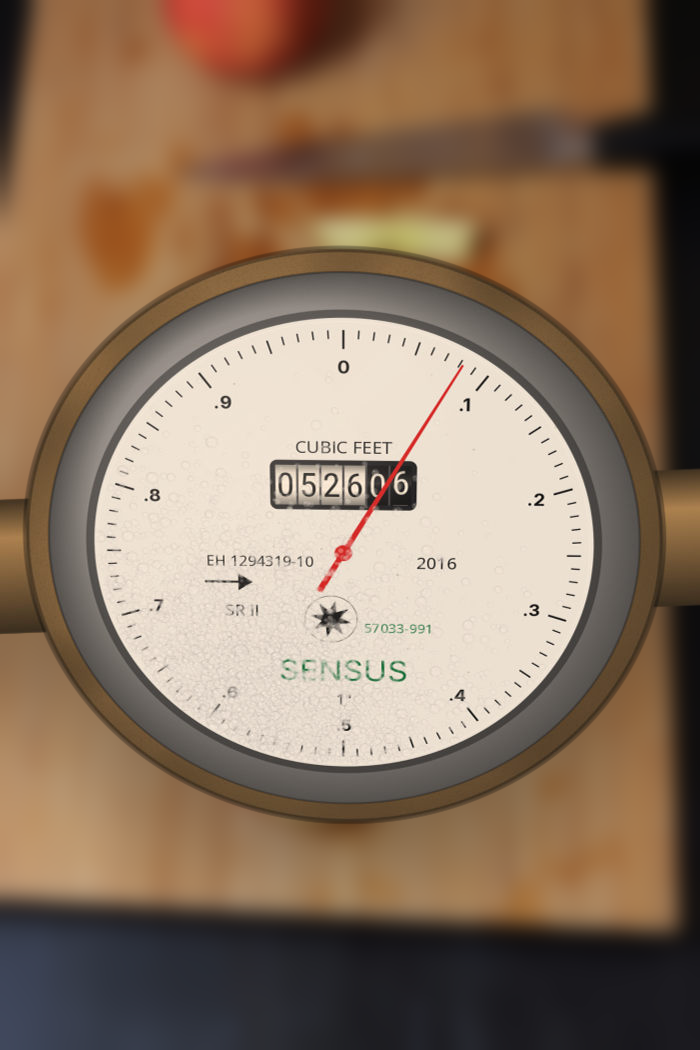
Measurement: 52606.08 ft³
